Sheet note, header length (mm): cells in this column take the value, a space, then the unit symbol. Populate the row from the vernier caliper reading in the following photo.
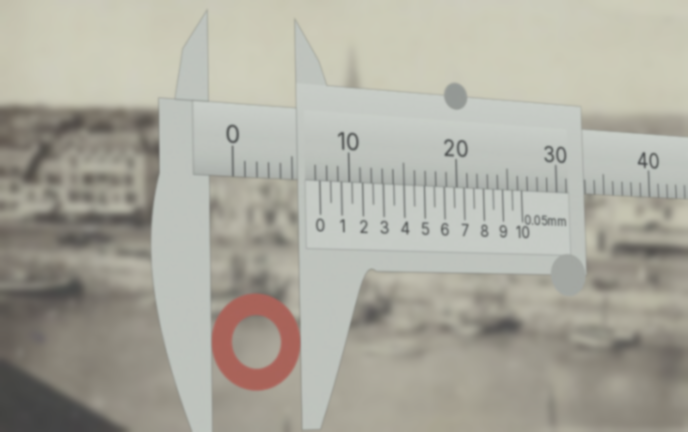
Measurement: 7.4 mm
